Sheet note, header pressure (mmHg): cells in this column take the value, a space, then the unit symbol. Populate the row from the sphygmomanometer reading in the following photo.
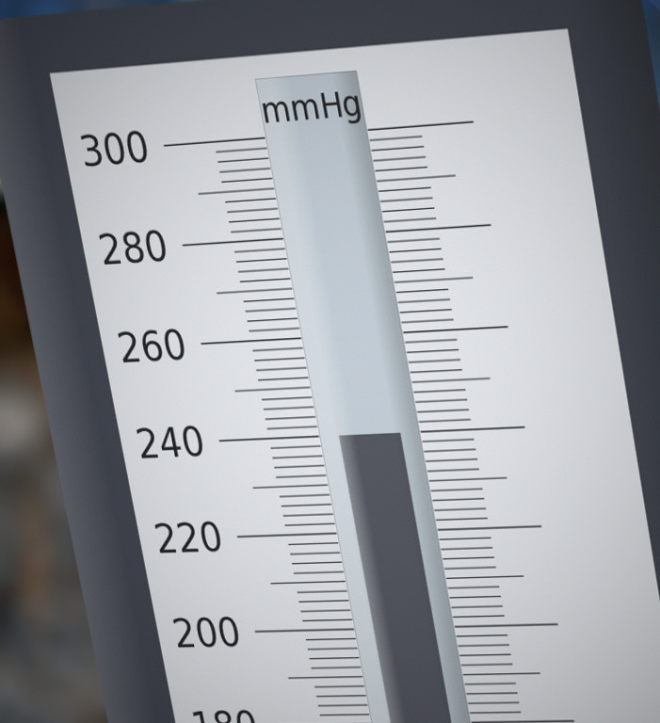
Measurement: 240 mmHg
